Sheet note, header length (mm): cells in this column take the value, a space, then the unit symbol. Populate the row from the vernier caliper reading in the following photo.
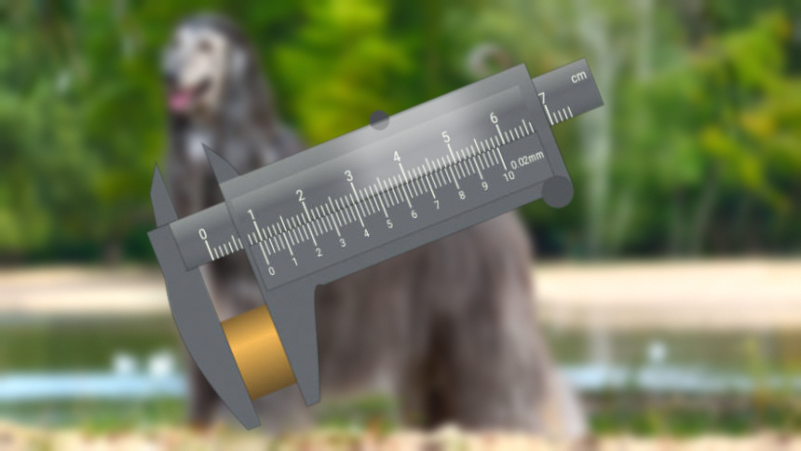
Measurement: 9.5 mm
